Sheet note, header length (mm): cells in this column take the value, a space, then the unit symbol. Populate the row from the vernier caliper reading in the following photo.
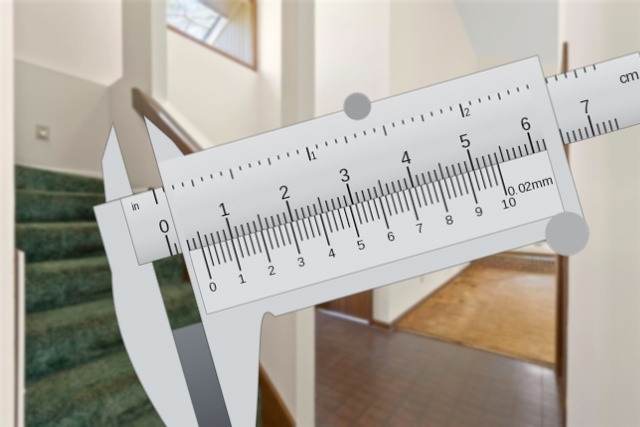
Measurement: 5.0 mm
